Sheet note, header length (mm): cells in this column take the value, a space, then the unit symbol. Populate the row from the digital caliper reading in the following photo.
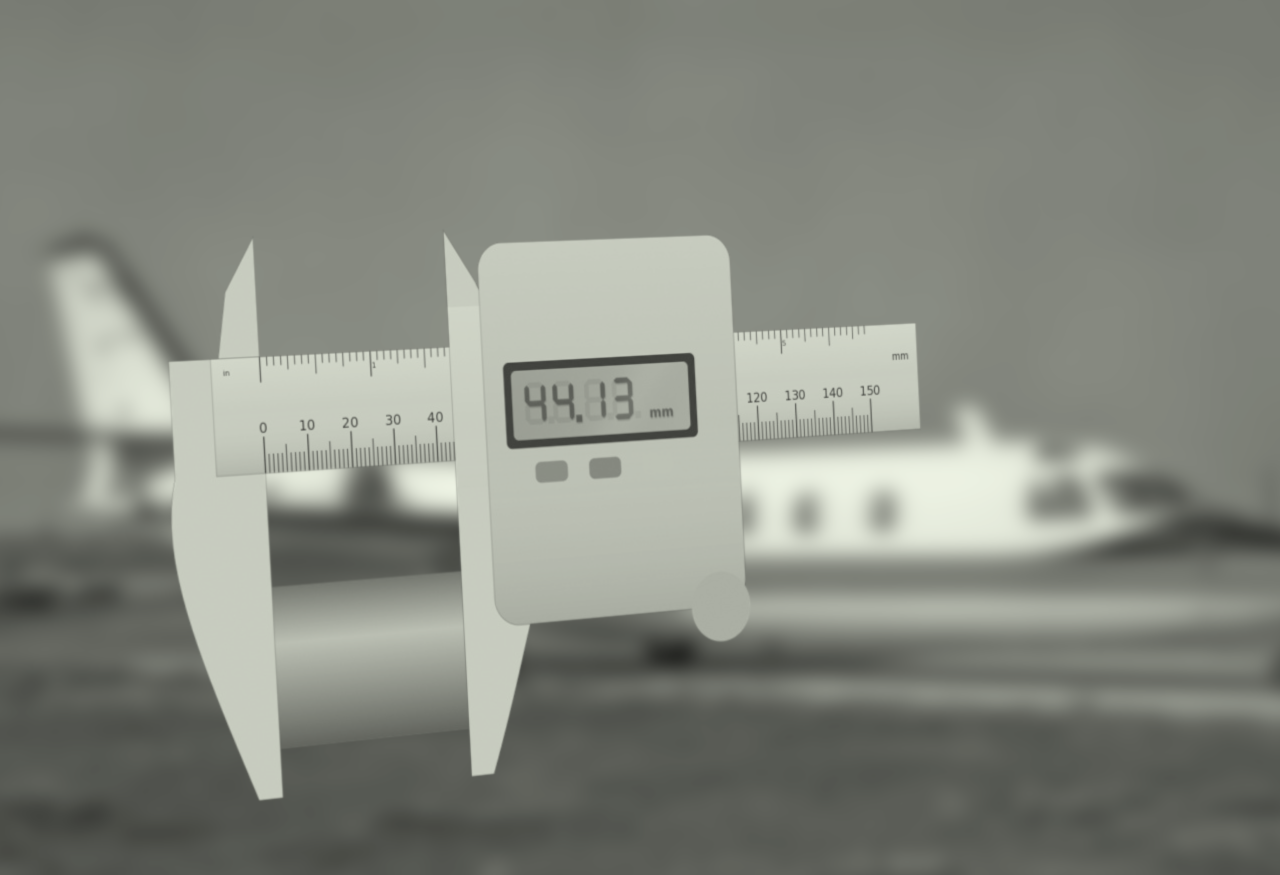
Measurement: 44.13 mm
